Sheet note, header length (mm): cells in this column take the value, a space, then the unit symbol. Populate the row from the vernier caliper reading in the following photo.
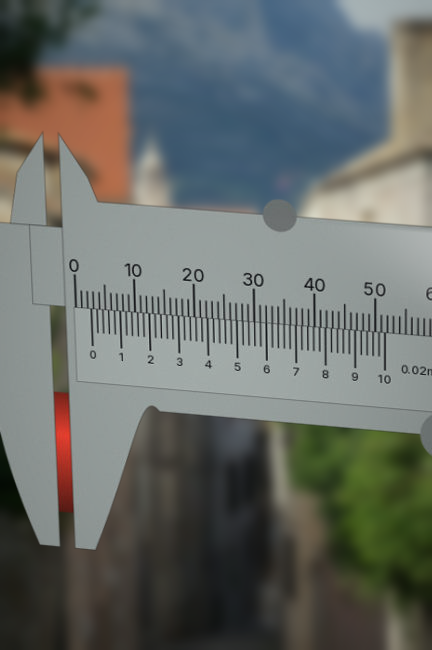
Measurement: 2.6 mm
